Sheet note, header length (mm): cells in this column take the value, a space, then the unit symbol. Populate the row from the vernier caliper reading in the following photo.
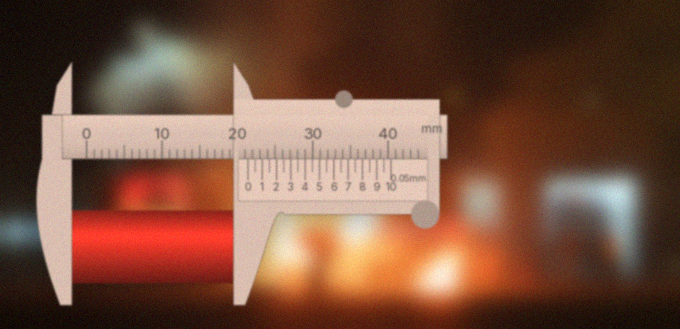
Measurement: 21.4 mm
